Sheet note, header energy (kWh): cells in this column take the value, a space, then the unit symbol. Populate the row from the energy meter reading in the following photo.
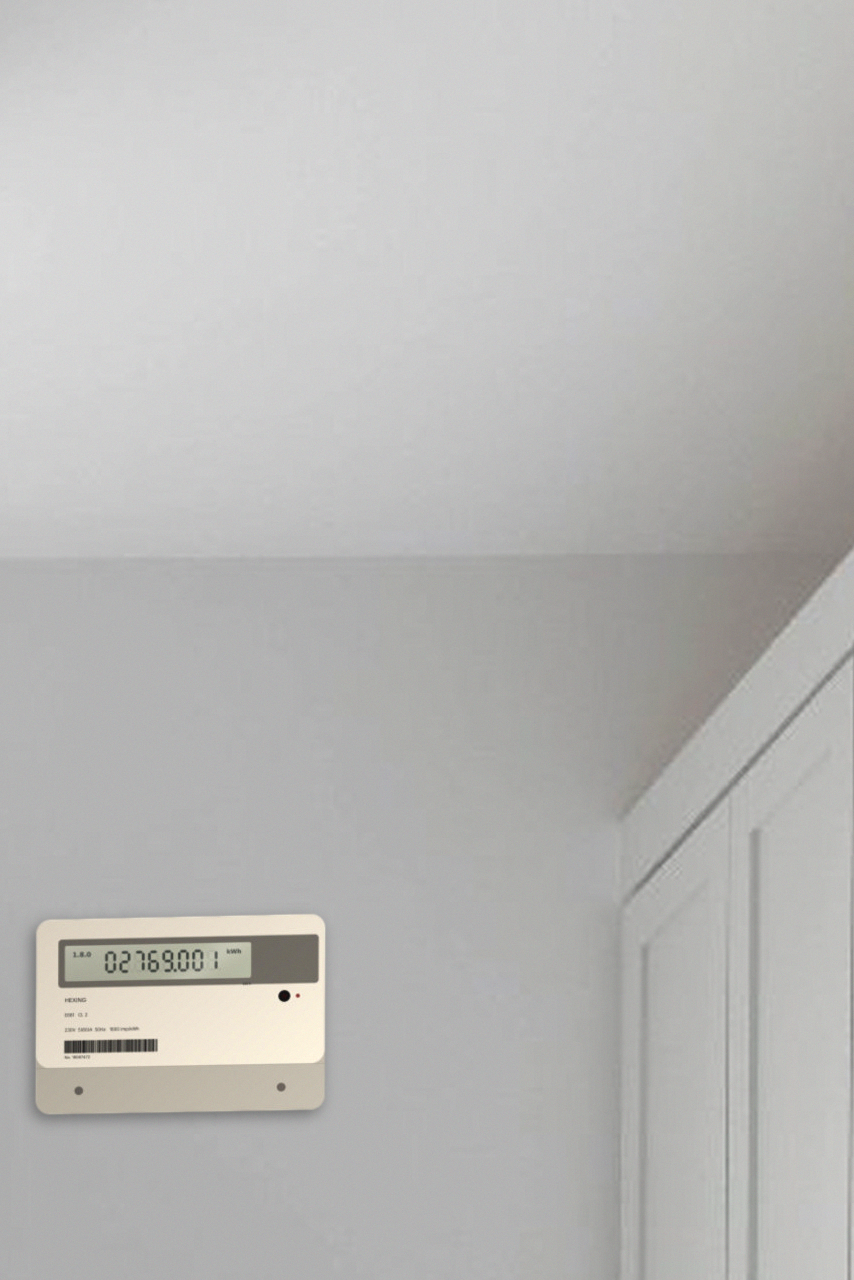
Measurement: 2769.001 kWh
